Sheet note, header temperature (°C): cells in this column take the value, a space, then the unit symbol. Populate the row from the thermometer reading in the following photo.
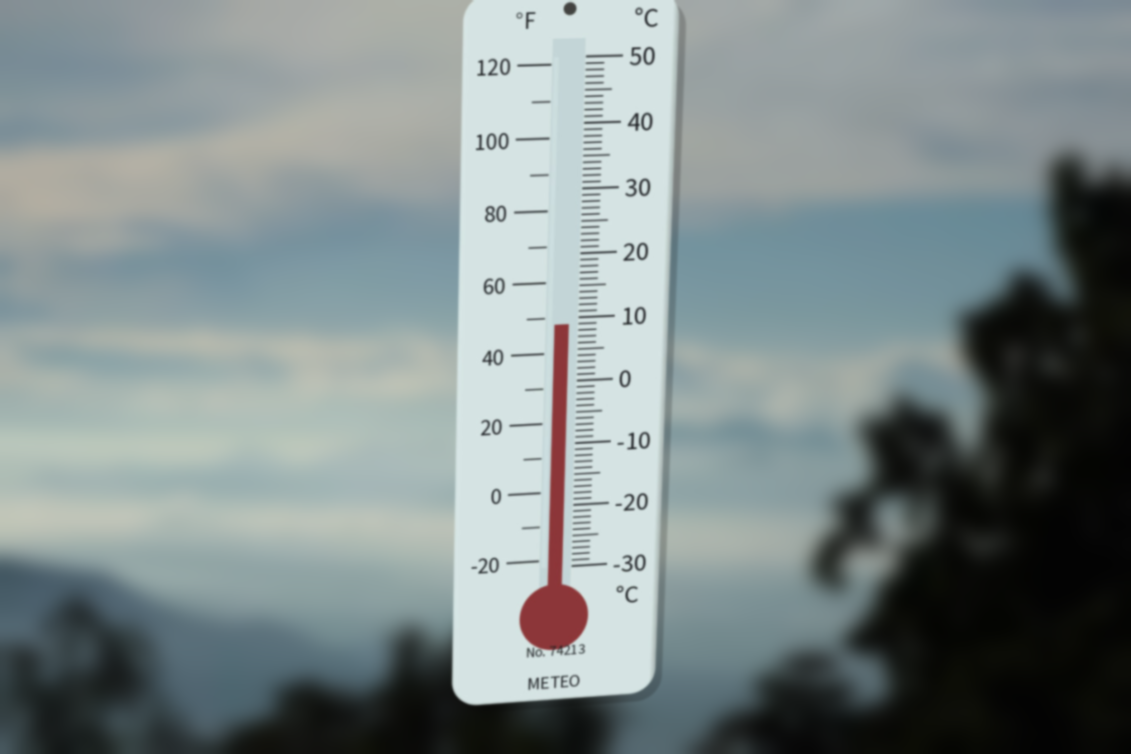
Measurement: 9 °C
